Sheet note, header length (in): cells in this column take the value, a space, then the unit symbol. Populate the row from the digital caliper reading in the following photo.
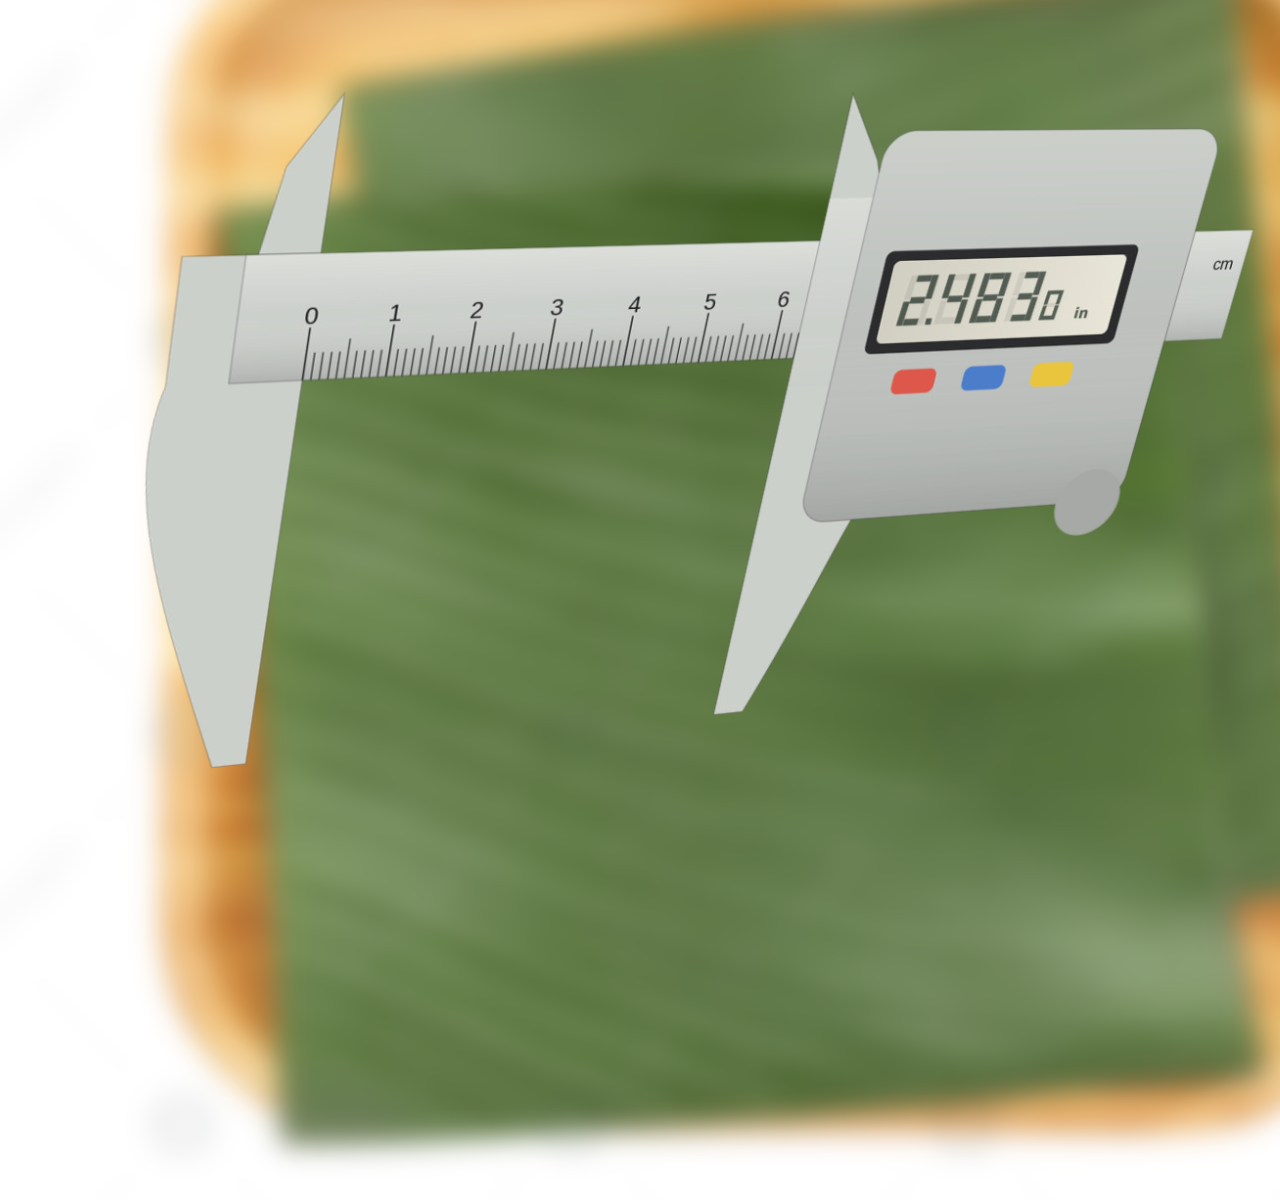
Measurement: 2.4830 in
